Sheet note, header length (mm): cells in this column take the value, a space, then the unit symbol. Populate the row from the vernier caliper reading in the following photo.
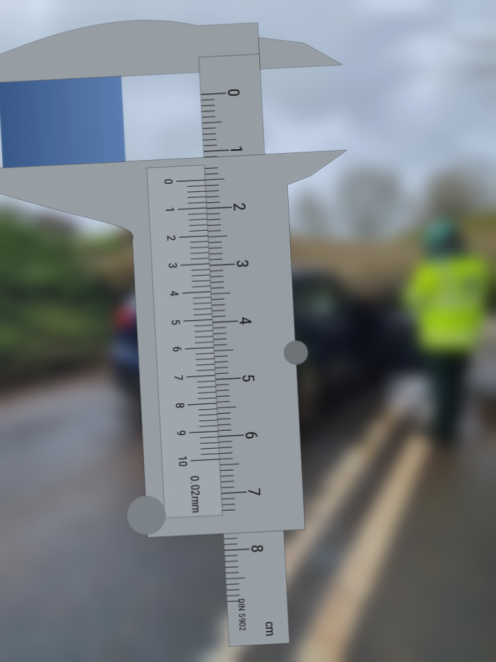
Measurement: 15.0 mm
